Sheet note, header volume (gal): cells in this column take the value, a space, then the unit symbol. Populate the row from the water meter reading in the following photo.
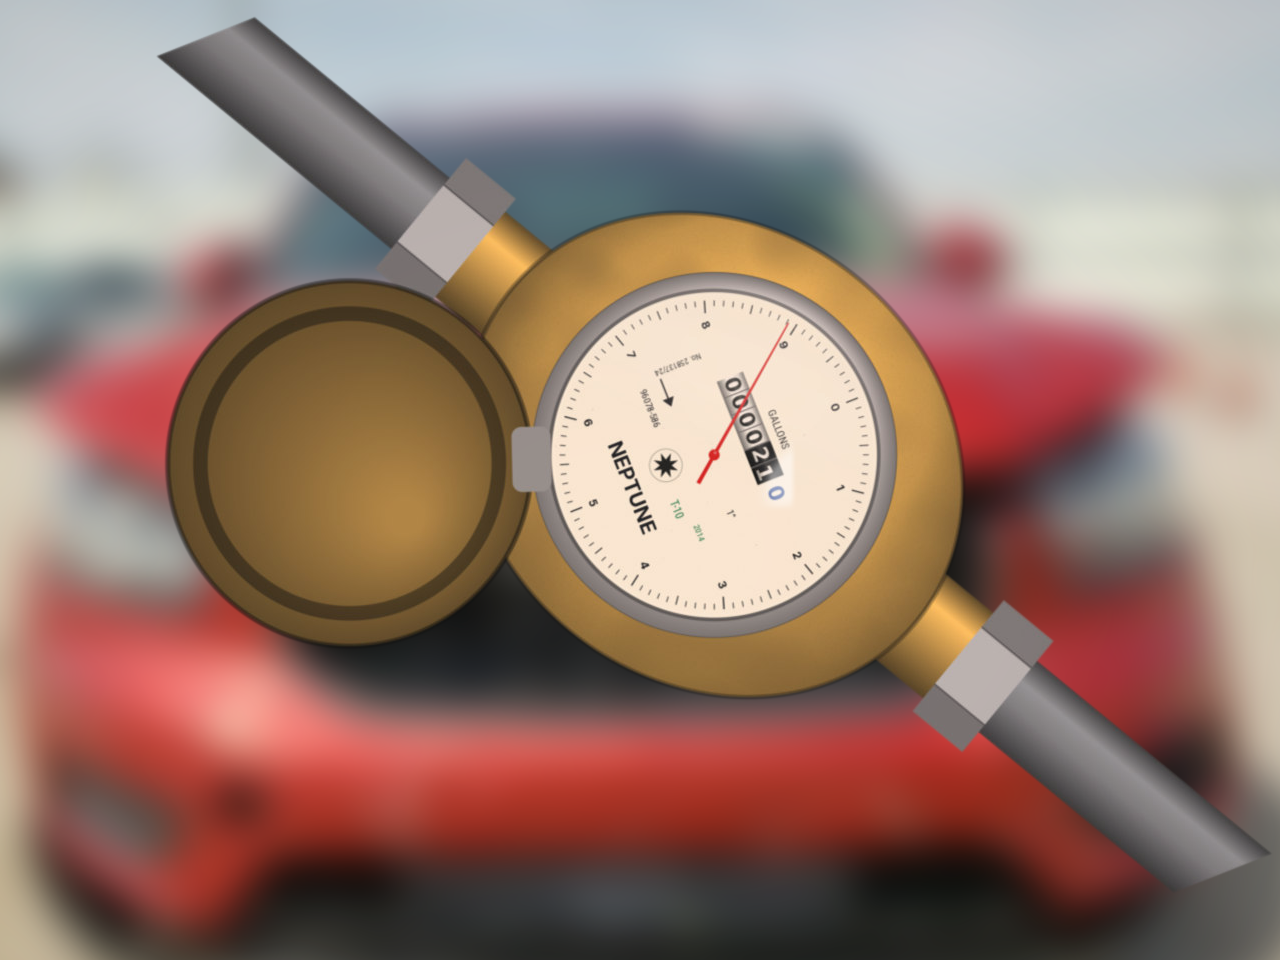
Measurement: 208.9 gal
